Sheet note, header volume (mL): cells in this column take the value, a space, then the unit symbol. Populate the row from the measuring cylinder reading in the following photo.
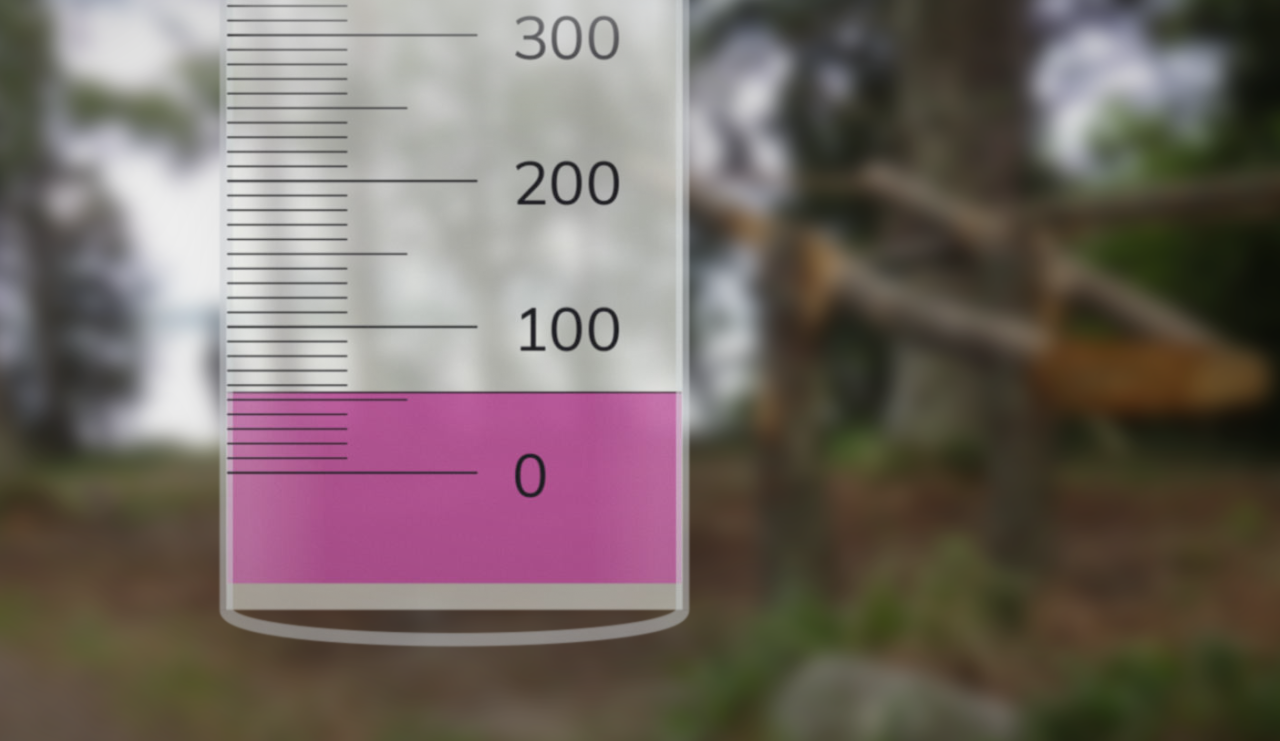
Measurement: 55 mL
